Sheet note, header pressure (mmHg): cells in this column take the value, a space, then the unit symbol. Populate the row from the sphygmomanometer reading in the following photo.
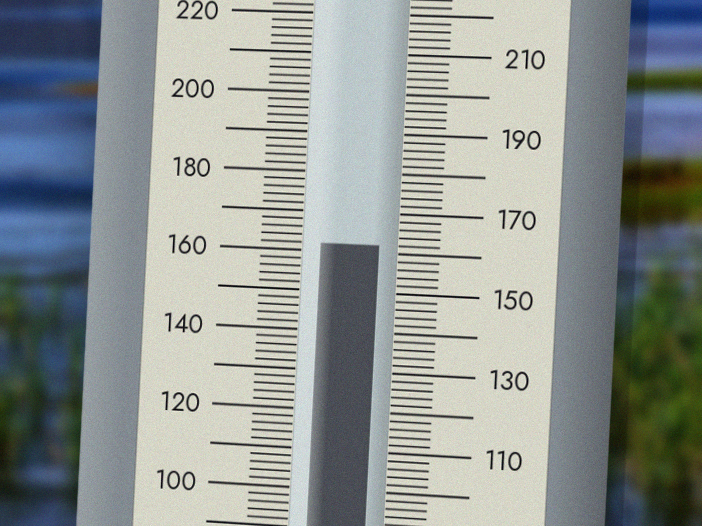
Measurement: 162 mmHg
